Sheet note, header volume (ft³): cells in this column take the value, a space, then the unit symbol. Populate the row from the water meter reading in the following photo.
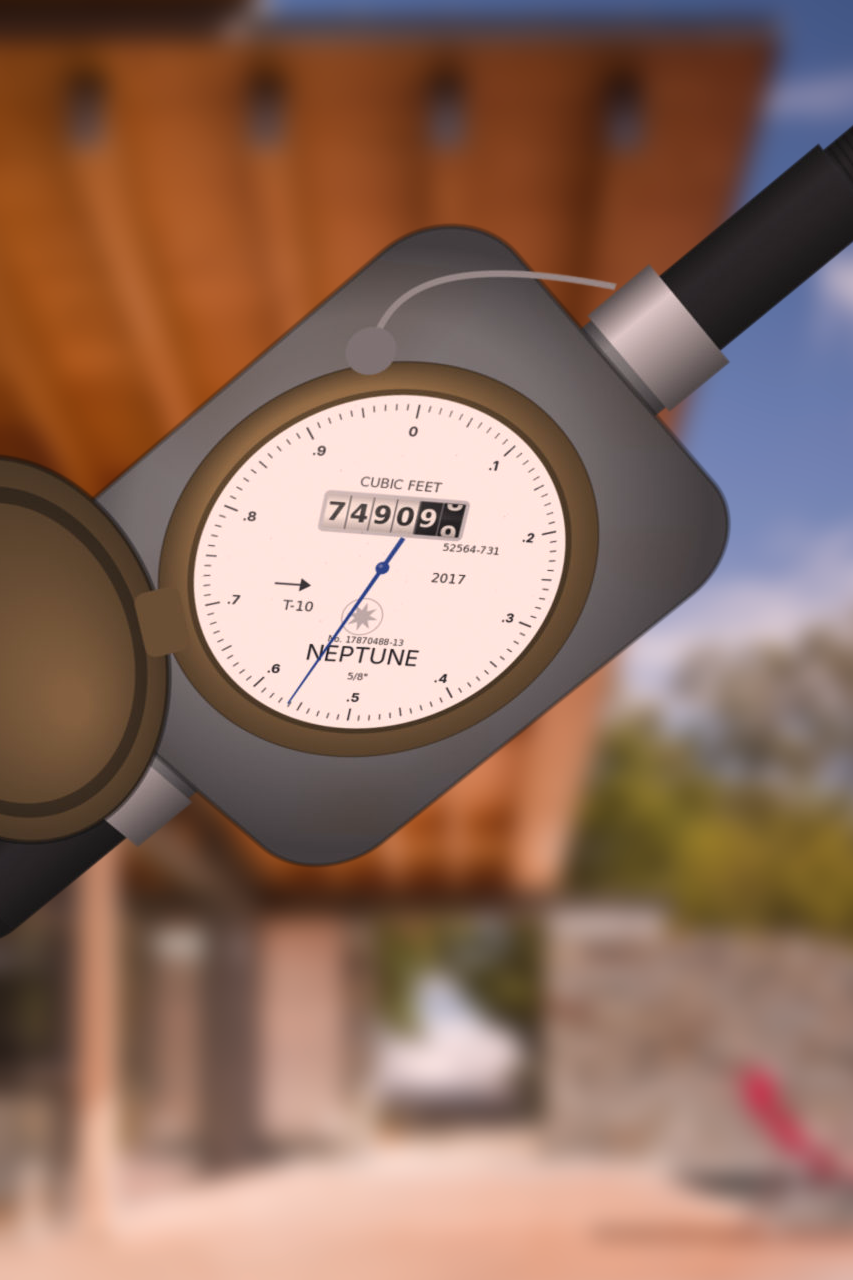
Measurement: 749098.56 ft³
